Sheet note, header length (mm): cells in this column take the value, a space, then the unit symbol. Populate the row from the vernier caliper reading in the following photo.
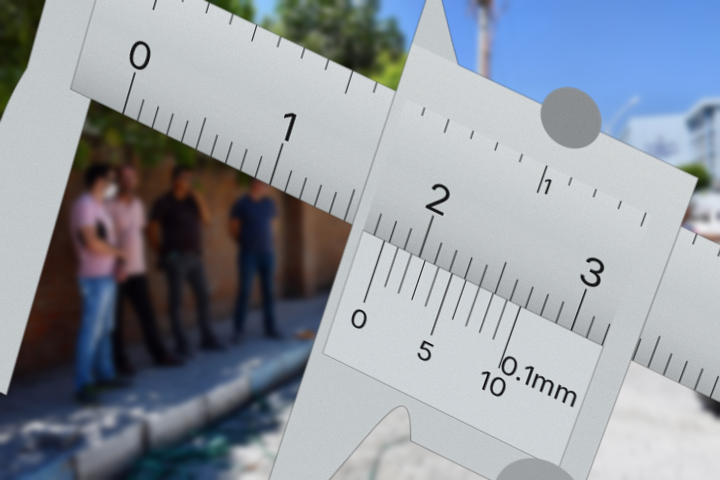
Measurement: 17.7 mm
